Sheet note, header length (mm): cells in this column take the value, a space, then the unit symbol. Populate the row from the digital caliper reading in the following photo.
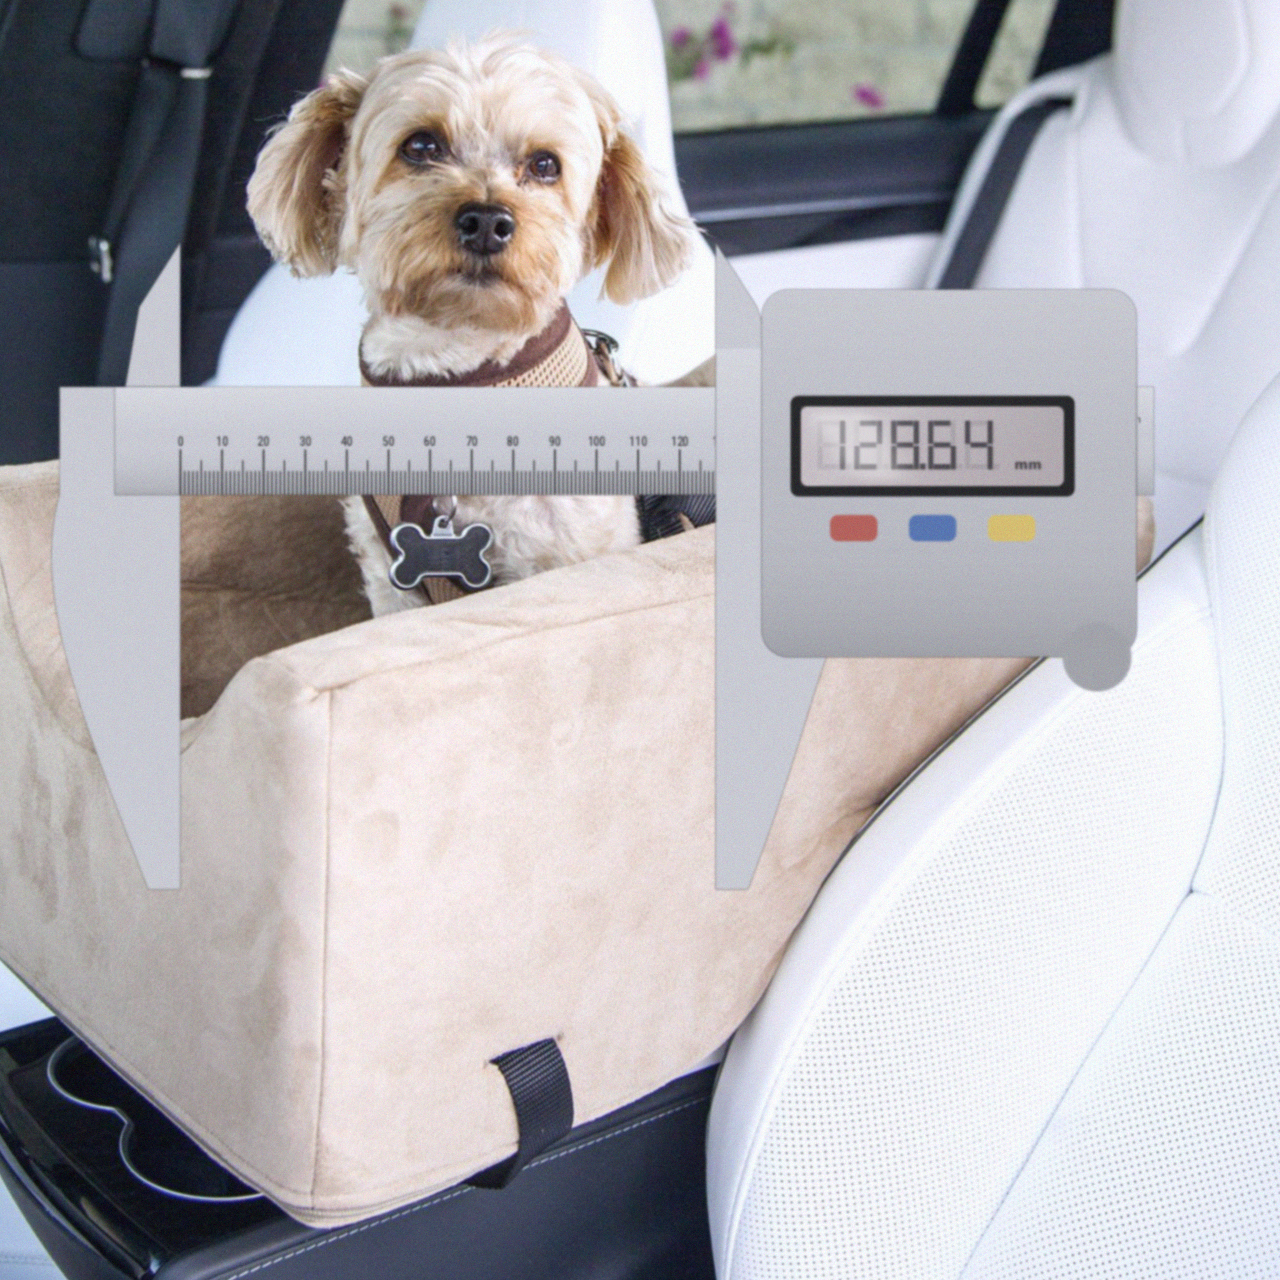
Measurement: 128.64 mm
